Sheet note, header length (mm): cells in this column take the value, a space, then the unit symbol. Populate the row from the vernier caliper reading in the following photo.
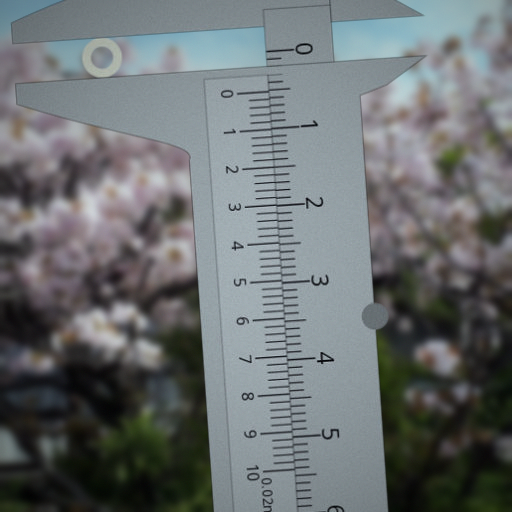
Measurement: 5.2 mm
